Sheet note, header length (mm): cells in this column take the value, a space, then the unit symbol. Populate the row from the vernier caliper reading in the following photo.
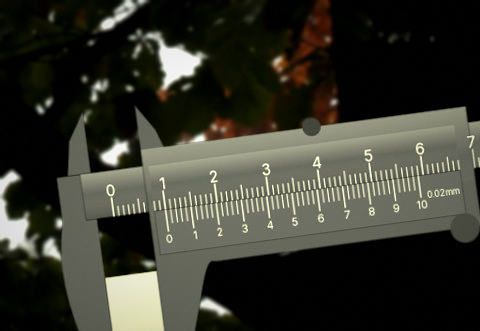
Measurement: 10.0 mm
